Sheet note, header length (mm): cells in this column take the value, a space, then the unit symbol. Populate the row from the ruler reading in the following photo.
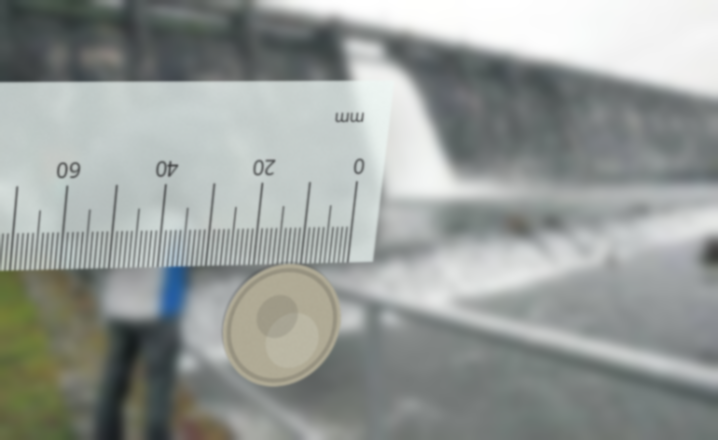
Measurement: 25 mm
